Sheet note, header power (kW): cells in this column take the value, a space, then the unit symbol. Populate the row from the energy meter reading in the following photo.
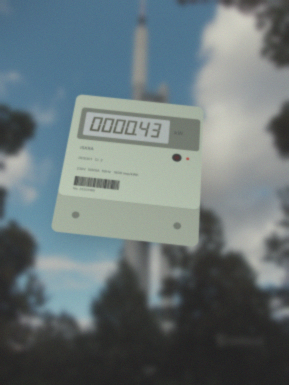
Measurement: 0.43 kW
